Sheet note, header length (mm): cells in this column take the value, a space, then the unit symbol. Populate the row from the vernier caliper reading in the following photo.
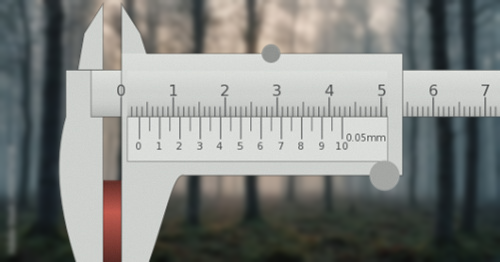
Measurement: 3.5 mm
